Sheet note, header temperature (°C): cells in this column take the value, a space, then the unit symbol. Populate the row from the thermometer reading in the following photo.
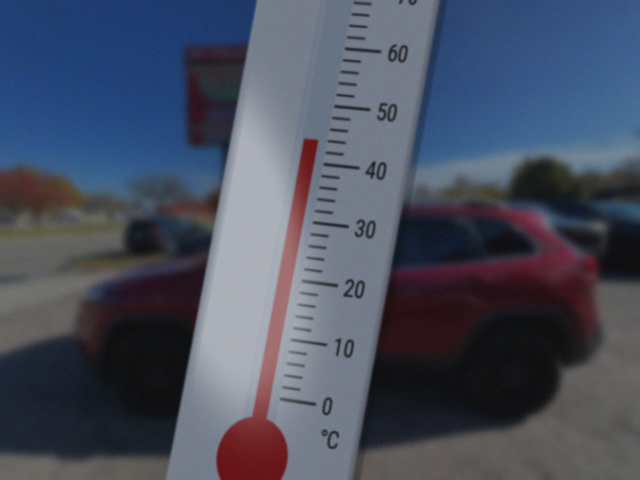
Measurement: 44 °C
